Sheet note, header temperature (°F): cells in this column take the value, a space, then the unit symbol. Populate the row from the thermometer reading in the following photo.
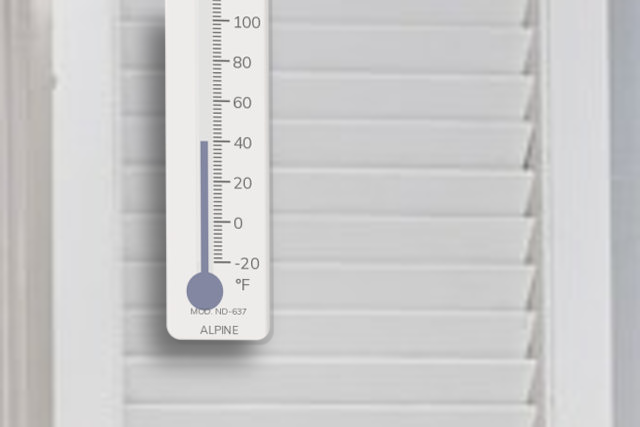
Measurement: 40 °F
